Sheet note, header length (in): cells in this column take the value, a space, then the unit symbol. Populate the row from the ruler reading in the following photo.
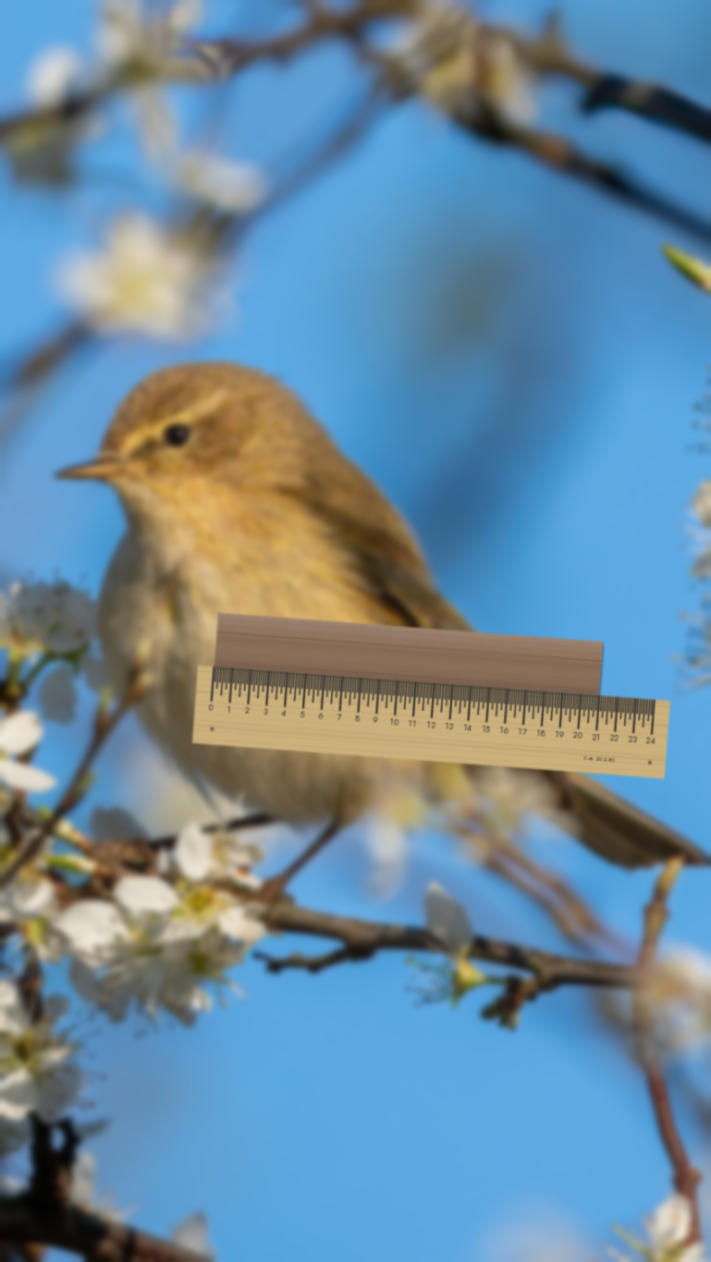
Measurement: 21 in
